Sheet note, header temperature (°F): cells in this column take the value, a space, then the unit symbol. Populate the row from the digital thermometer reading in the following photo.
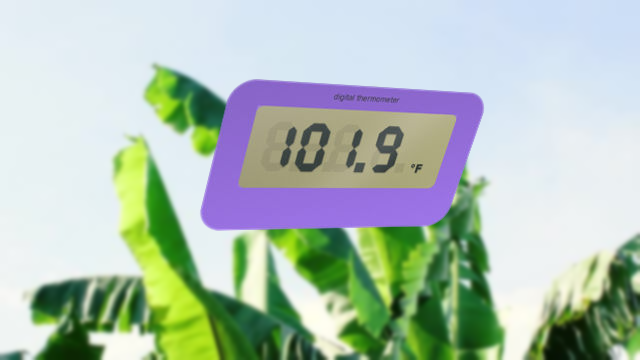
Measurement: 101.9 °F
